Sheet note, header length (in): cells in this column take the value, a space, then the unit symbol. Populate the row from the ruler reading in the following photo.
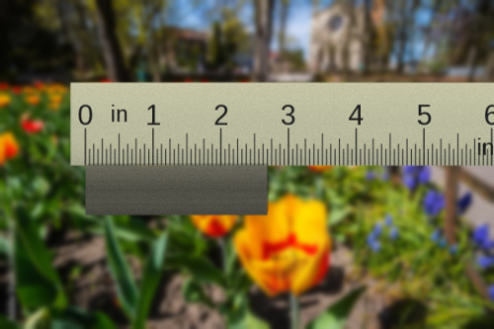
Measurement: 2.6875 in
